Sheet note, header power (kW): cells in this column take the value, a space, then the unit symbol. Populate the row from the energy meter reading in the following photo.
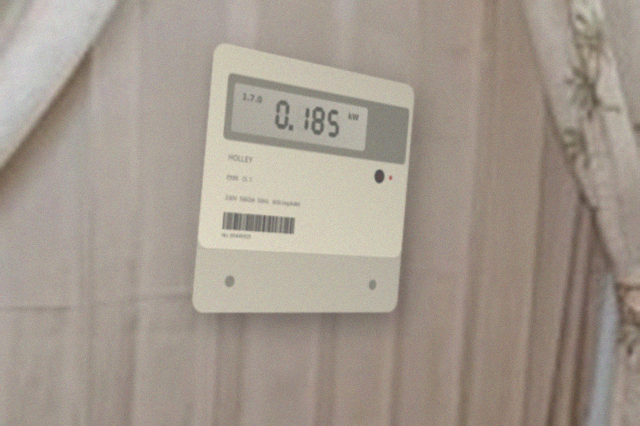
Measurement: 0.185 kW
